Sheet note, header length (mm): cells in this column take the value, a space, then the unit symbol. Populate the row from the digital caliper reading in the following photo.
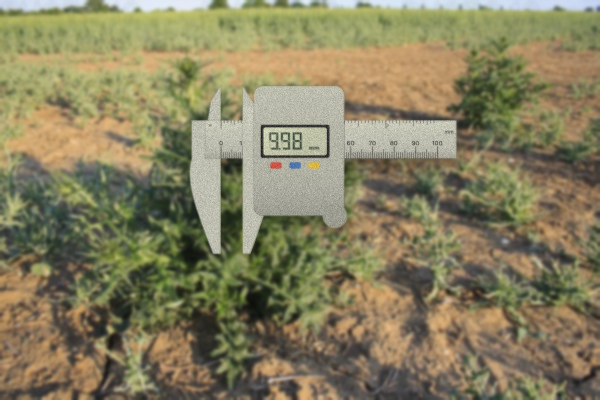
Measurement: 9.98 mm
